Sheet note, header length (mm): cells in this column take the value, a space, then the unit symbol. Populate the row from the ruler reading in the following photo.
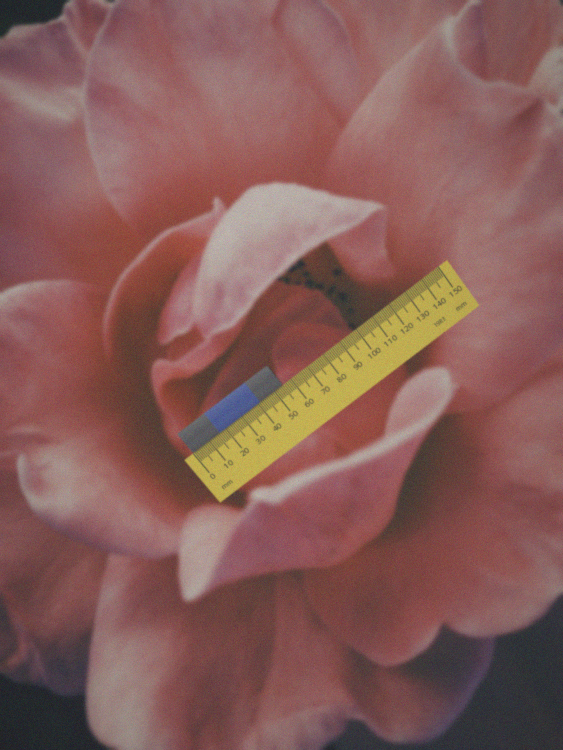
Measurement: 55 mm
